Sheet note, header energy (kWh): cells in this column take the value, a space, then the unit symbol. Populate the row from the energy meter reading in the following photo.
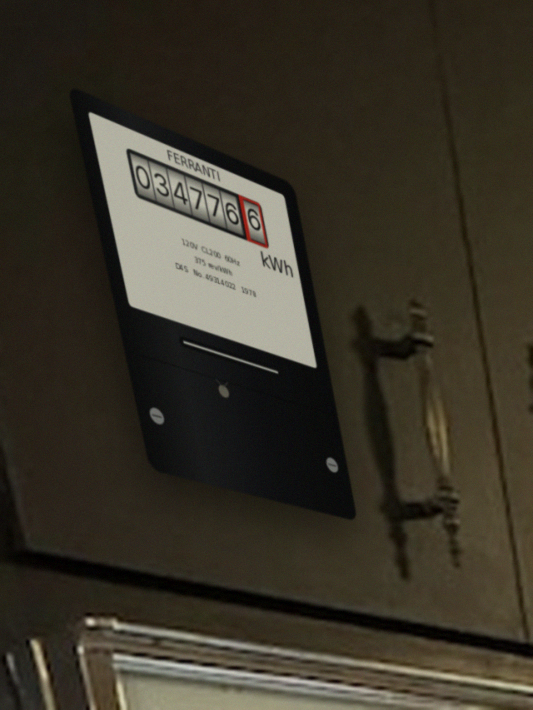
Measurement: 34776.6 kWh
